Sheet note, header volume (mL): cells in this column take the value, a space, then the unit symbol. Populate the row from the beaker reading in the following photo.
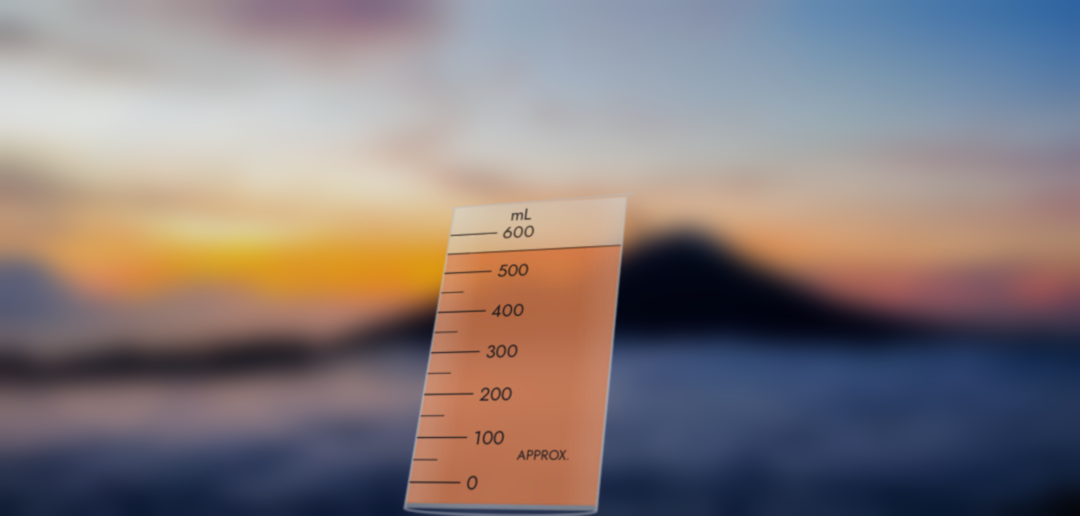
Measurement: 550 mL
